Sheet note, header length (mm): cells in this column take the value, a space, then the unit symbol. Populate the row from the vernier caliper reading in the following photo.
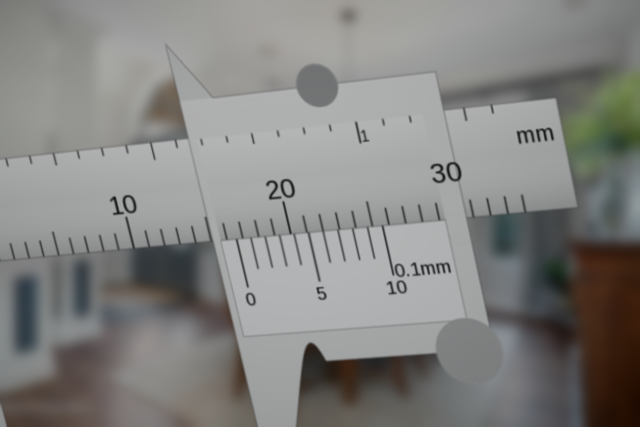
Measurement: 16.6 mm
